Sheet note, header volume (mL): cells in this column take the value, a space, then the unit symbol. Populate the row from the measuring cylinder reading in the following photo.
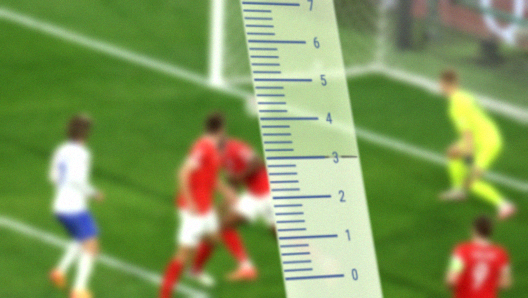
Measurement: 3 mL
